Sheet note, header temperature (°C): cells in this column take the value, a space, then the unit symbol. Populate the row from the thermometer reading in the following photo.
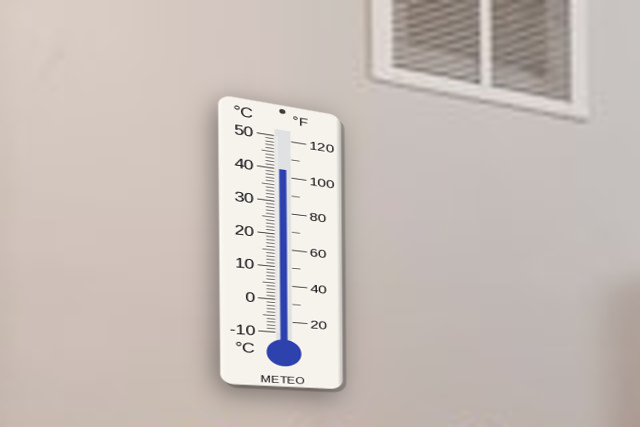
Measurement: 40 °C
